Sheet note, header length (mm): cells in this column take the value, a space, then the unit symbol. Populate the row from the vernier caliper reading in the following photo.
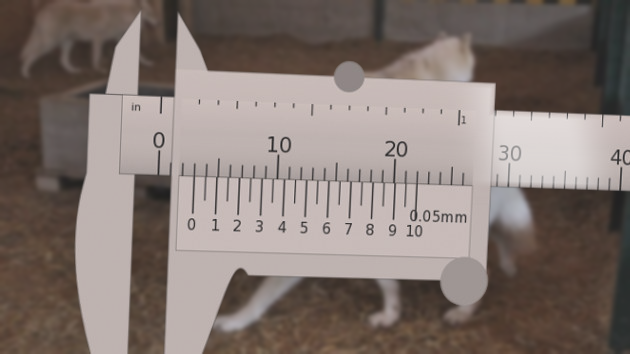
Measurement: 3.0 mm
